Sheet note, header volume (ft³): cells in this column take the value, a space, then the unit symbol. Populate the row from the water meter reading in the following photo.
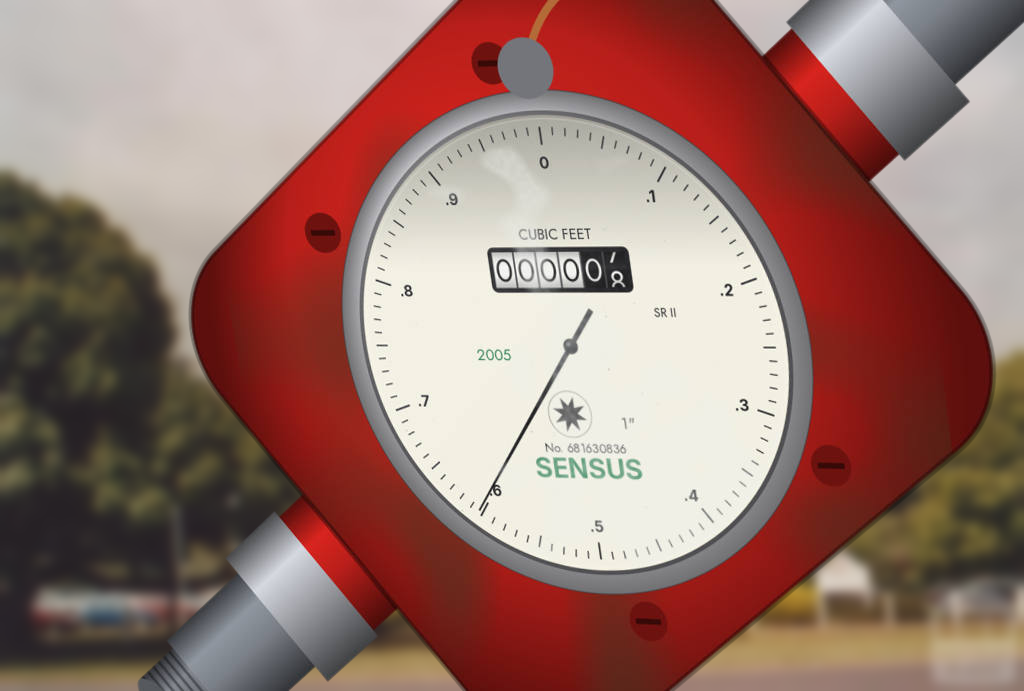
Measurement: 7.60 ft³
